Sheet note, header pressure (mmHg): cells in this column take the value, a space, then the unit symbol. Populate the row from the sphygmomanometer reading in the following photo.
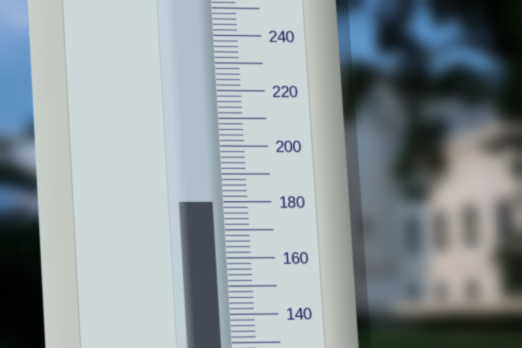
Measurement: 180 mmHg
